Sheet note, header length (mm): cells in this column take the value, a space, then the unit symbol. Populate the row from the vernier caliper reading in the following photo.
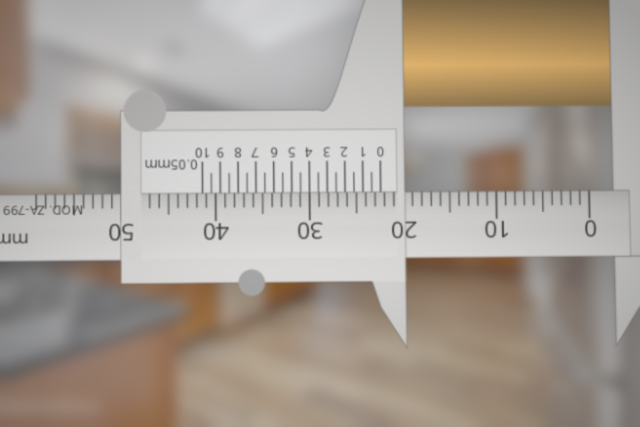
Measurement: 22.4 mm
